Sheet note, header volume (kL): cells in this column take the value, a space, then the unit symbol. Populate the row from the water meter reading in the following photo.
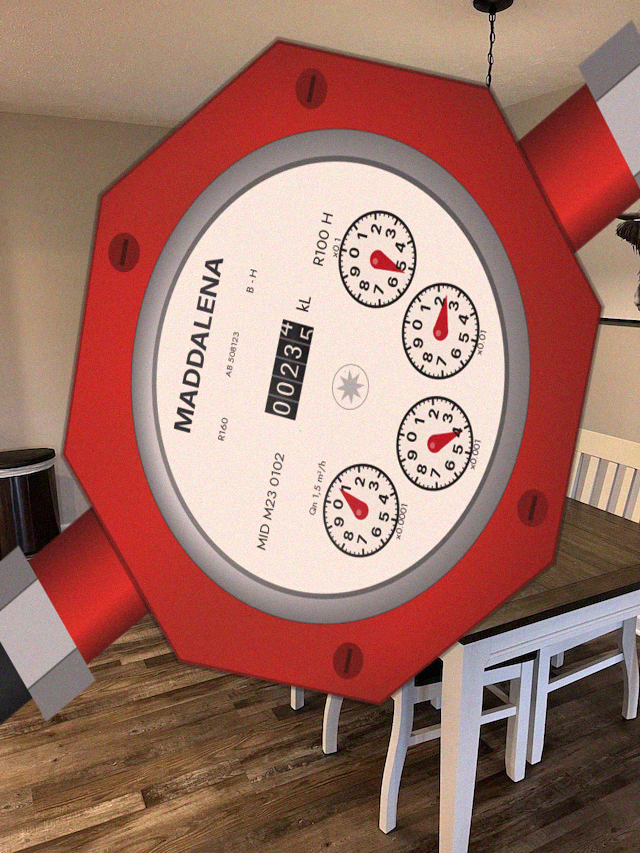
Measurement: 234.5240 kL
